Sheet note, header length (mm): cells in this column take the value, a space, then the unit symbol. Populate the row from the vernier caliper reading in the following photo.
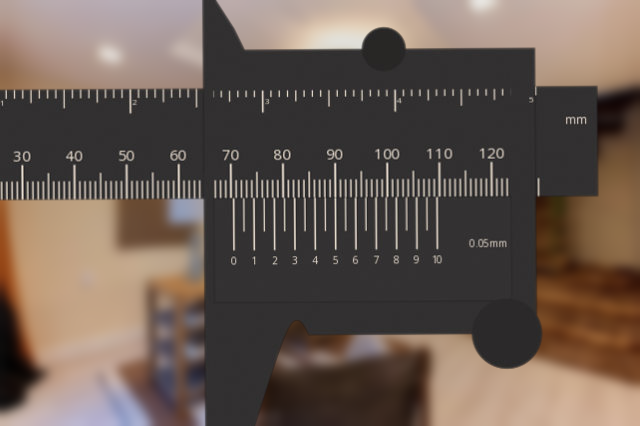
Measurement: 70.5 mm
